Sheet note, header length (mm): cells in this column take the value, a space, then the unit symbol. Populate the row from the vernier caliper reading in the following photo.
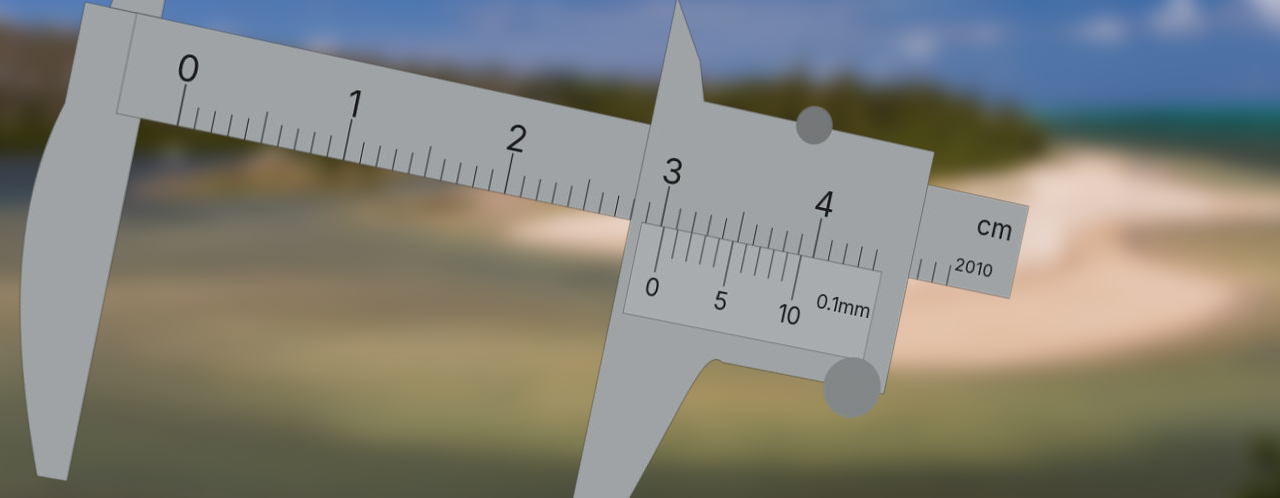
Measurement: 30.2 mm
